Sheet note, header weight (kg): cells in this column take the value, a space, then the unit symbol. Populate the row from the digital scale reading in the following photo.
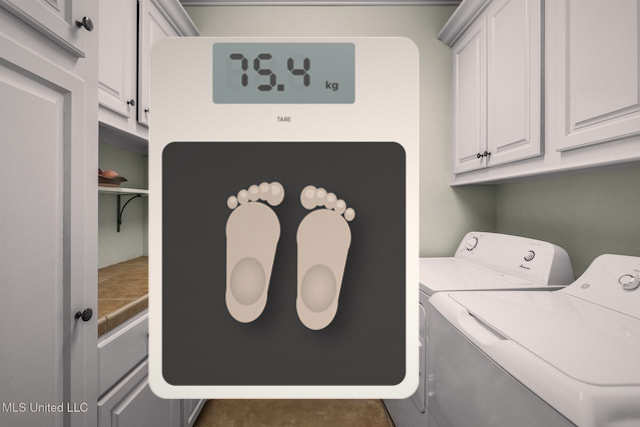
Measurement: 75.4 kg
